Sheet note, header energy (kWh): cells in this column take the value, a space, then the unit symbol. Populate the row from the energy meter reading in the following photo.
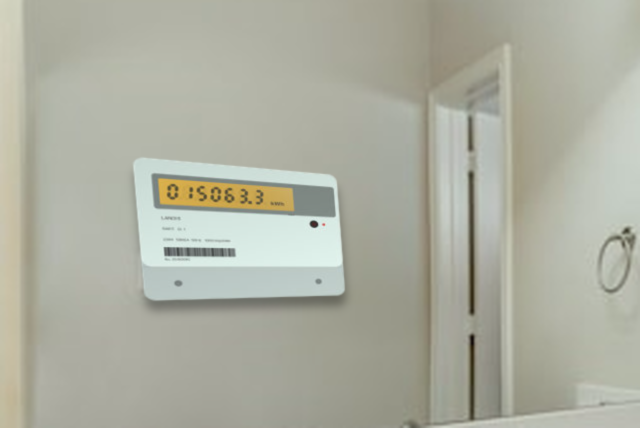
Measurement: 15063.3 kWh
